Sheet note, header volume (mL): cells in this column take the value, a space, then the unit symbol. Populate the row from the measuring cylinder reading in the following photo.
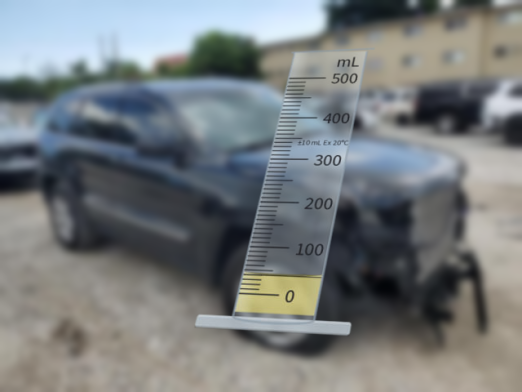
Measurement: 40 mL
